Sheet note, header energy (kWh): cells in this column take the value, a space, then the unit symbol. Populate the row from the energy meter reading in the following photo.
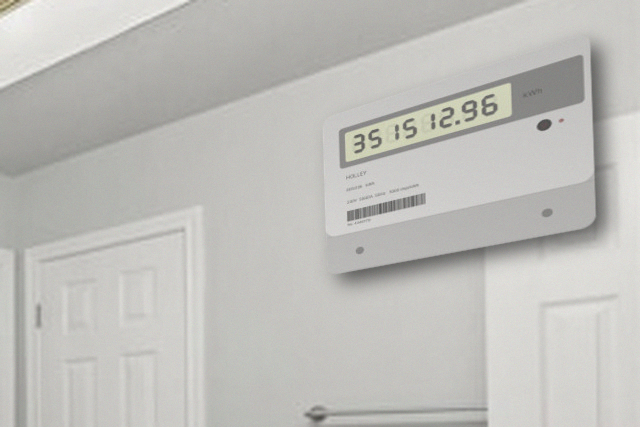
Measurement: 351512.96 kWh
